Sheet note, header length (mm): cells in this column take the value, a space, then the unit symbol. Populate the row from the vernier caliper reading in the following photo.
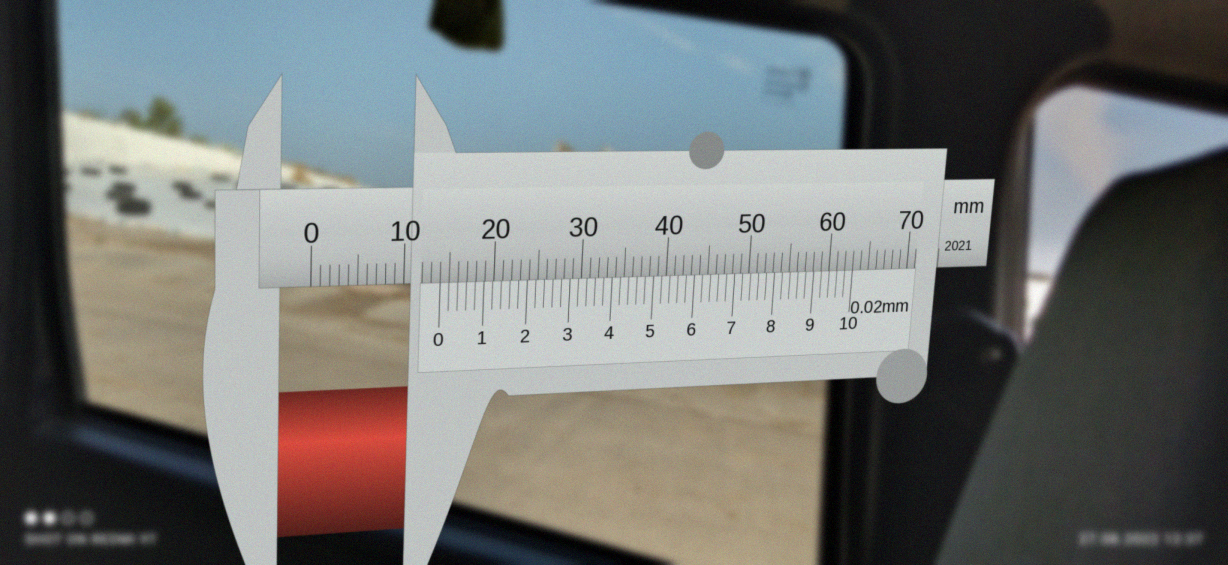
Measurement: 14.0 mm
